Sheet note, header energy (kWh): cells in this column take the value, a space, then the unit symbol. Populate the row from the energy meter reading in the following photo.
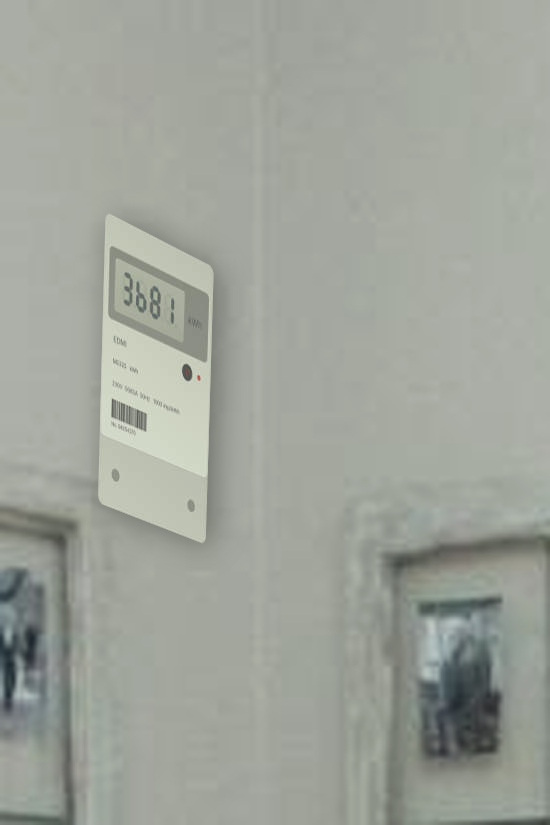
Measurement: 3681 kWh
